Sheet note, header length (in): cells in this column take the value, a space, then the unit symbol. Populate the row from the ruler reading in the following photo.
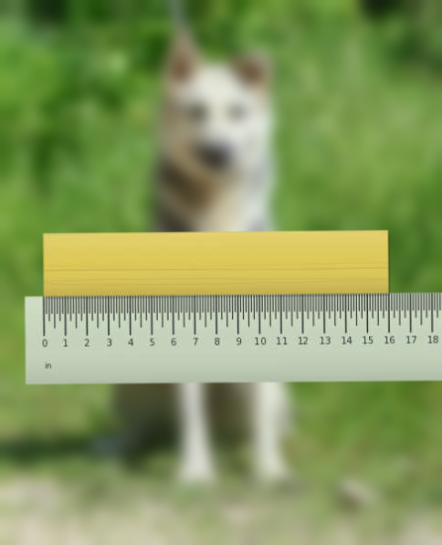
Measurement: 16 in
